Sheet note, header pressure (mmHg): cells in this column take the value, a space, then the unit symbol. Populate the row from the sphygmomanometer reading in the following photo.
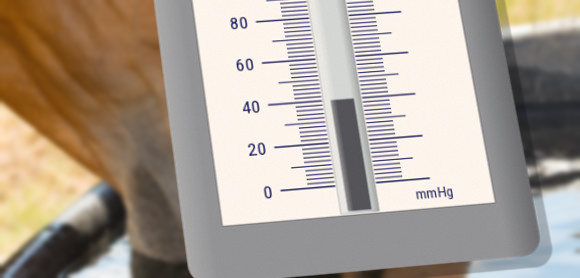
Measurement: 40 mmHg
